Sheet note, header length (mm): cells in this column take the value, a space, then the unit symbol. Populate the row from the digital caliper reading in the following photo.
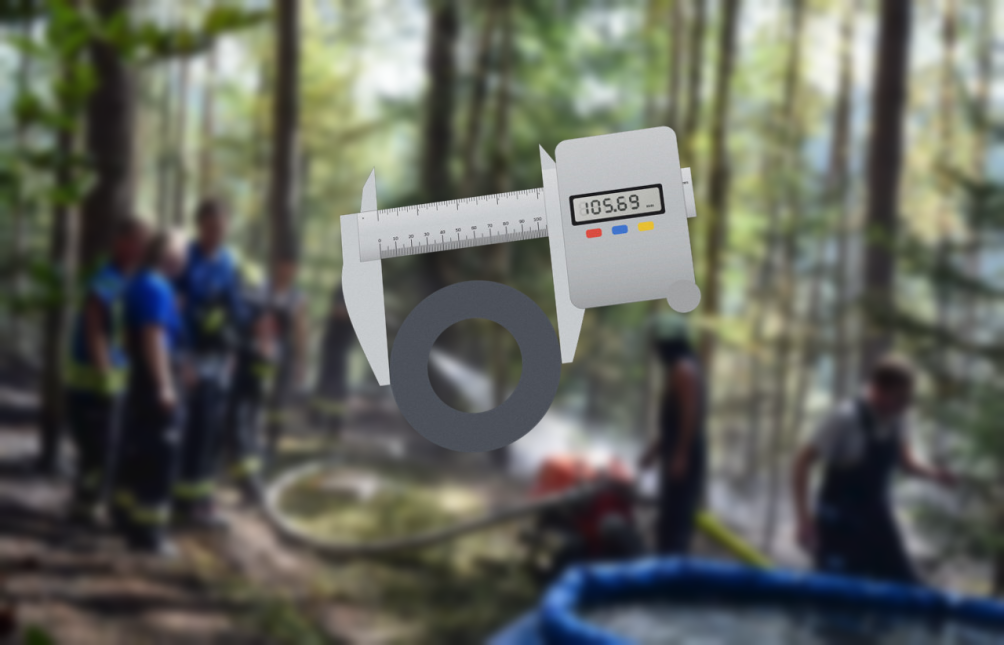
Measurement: 105.69 mm
